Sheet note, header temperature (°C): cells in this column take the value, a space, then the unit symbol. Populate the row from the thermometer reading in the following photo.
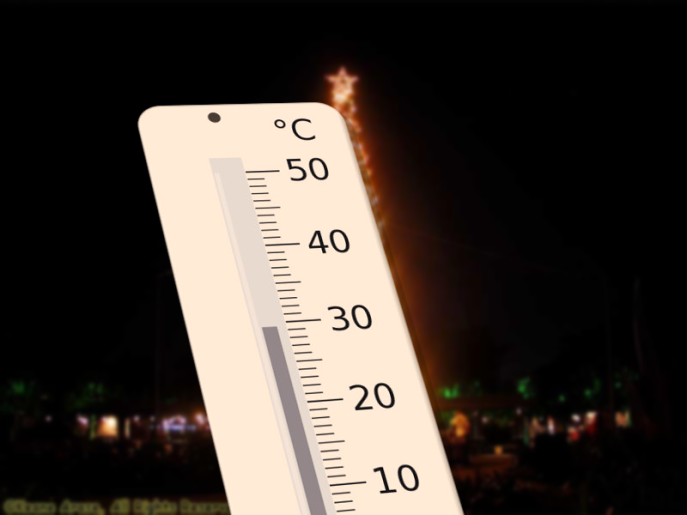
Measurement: 29.5 °C
